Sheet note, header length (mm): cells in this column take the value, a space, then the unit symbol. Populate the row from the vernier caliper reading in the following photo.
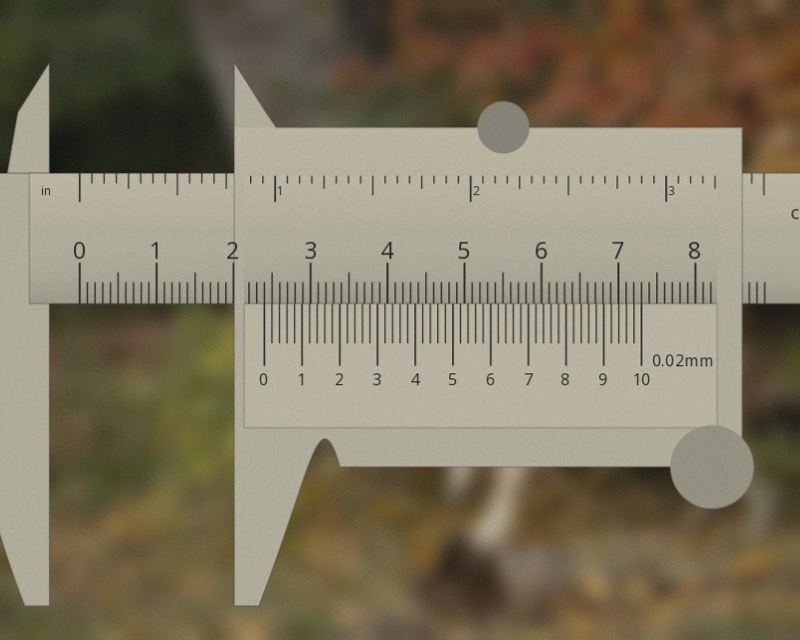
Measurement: 24.0 mm
